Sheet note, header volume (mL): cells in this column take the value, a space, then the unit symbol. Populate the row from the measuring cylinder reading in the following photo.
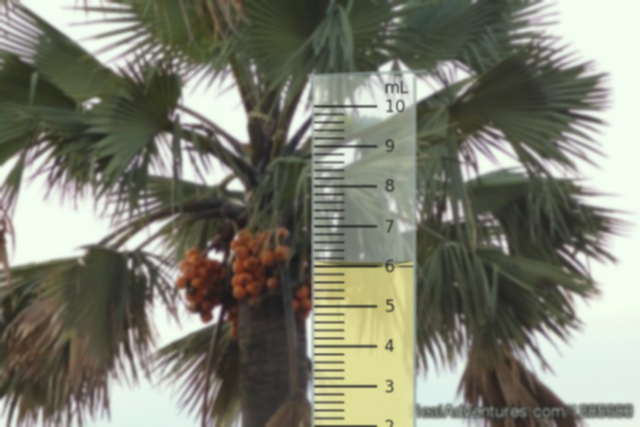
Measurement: 6 mL
